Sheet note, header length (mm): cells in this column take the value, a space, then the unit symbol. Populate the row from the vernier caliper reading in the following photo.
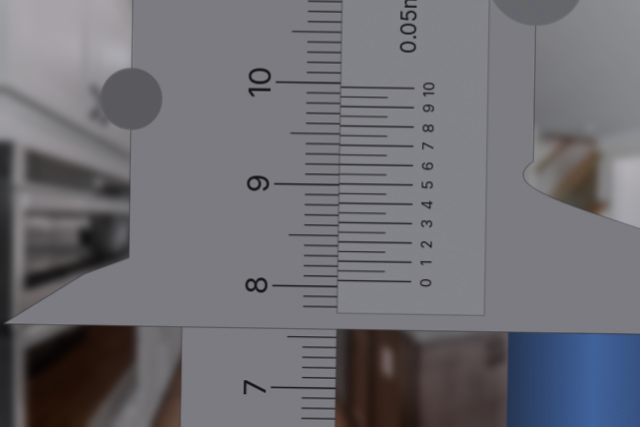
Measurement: 80.6 mm
